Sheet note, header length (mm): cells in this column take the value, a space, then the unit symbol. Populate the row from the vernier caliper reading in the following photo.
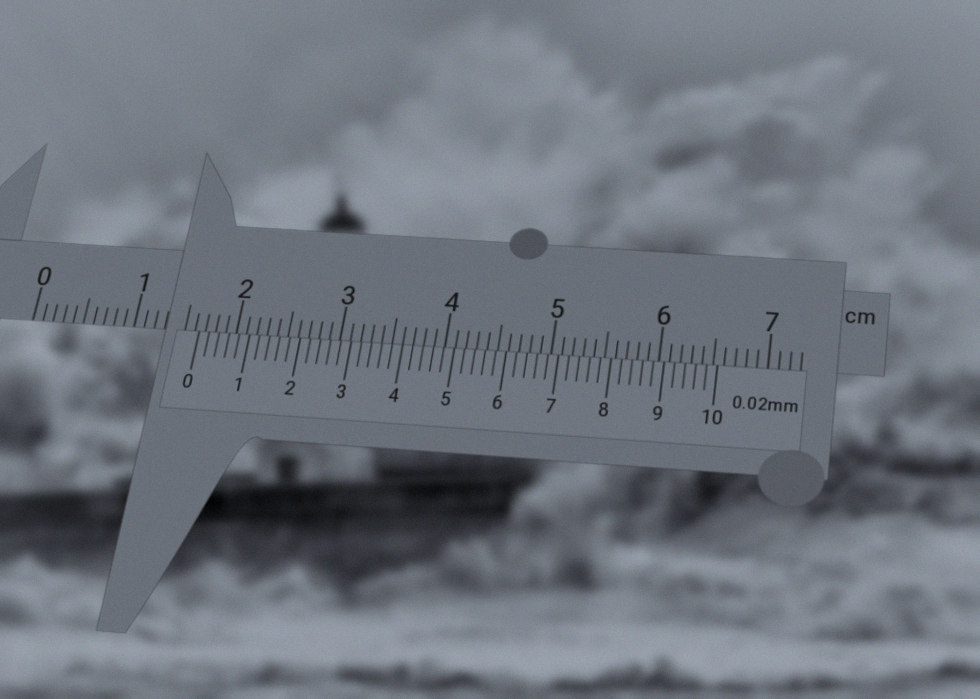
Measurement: 16.4 mm
